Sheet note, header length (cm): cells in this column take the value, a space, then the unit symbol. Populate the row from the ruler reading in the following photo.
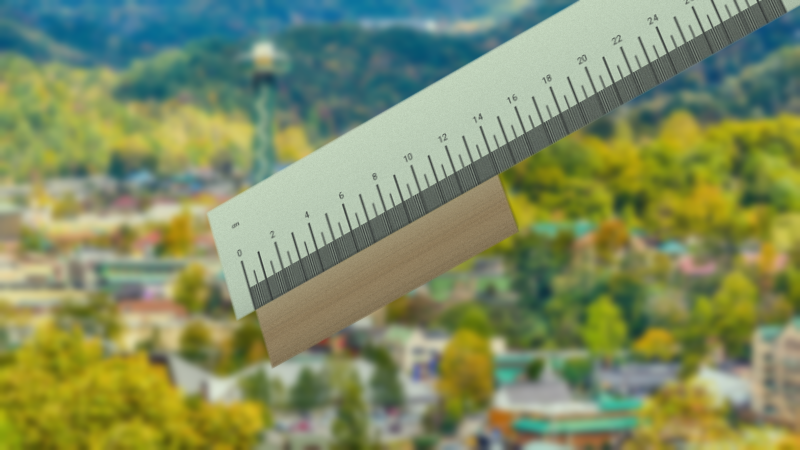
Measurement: 14 cm
